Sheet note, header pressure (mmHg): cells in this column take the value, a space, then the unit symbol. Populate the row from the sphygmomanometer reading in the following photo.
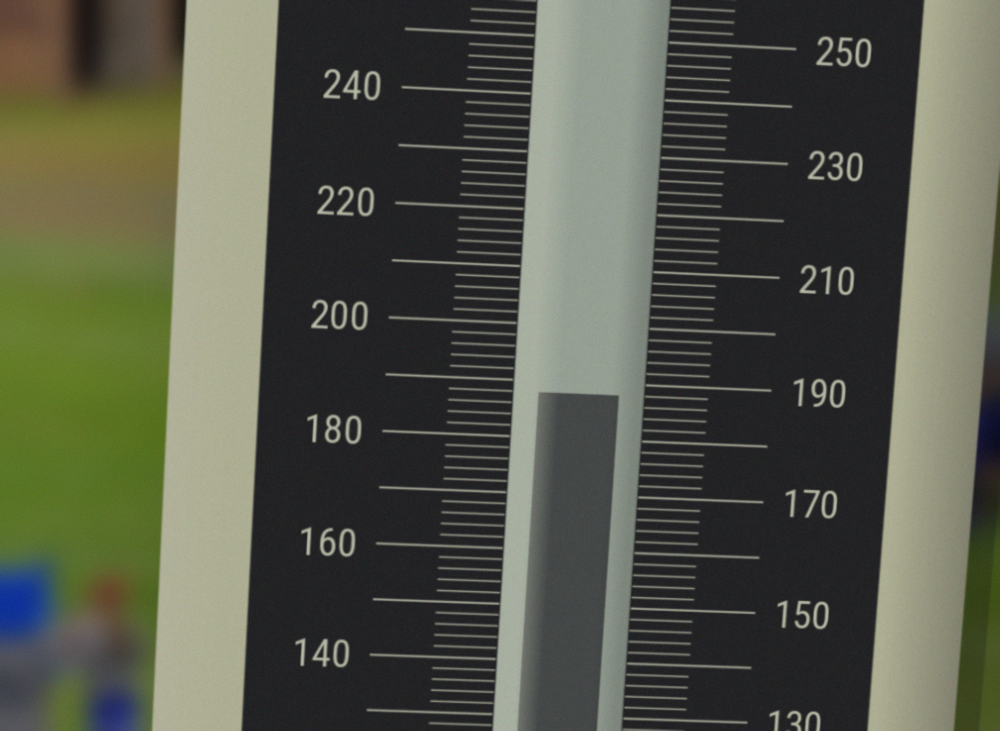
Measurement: 188 mmHg
